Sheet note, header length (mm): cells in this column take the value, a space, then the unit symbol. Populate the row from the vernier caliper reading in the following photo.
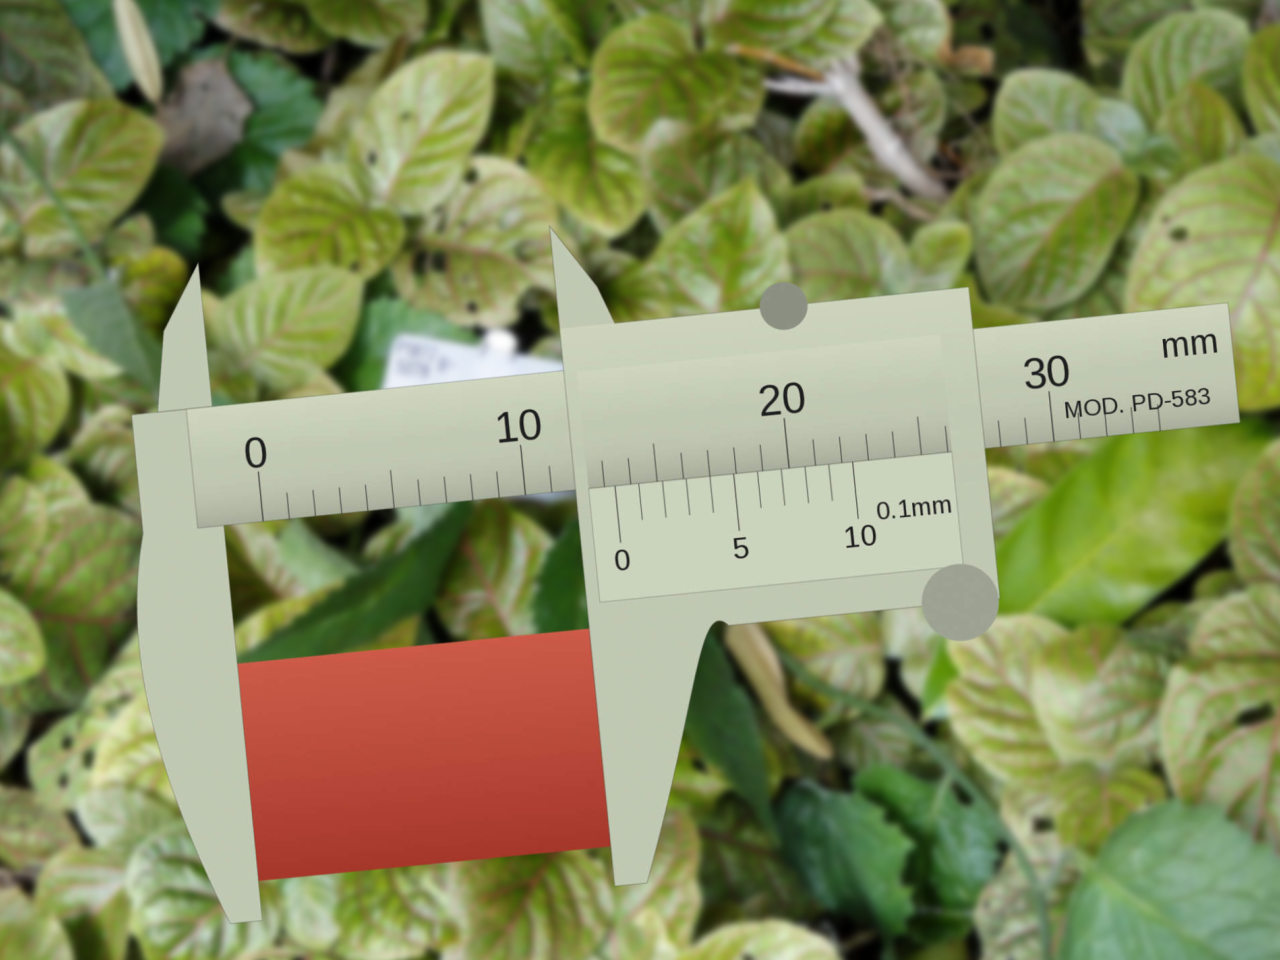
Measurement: 13.4 mm
